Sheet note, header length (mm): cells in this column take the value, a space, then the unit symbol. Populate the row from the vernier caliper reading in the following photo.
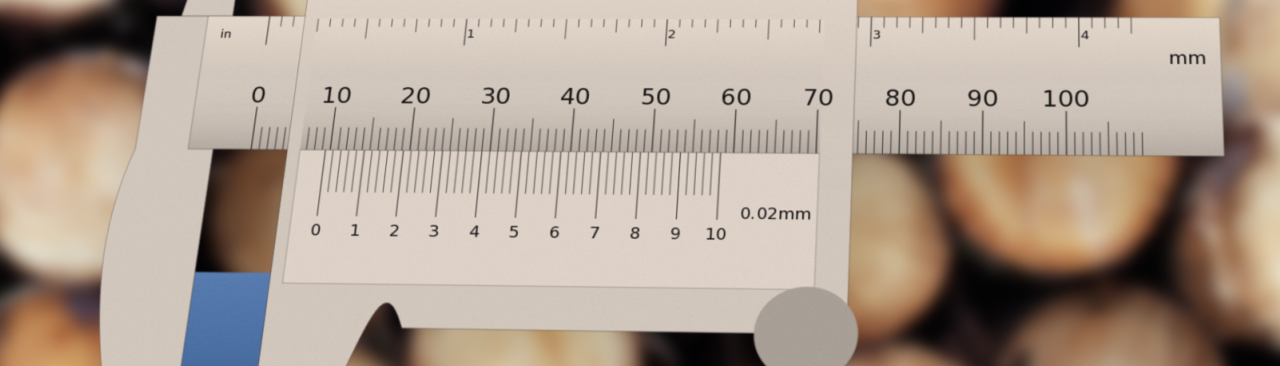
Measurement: 9.4 mm
